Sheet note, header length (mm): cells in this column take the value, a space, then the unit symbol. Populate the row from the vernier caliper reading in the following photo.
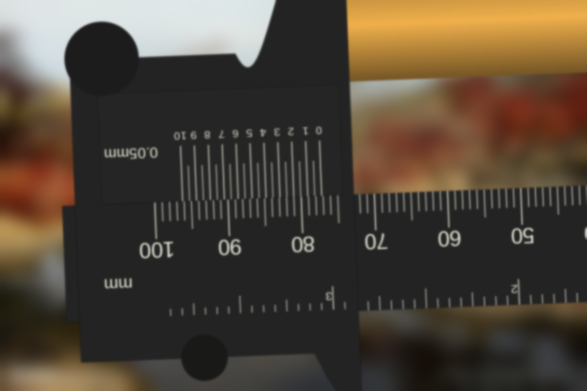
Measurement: 77.2 mm
